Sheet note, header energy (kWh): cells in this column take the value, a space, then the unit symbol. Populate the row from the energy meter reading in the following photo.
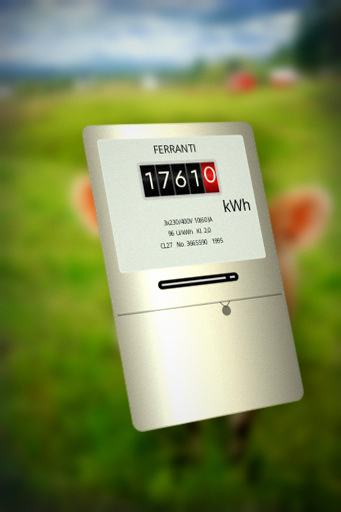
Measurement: 1761.0 kWh
